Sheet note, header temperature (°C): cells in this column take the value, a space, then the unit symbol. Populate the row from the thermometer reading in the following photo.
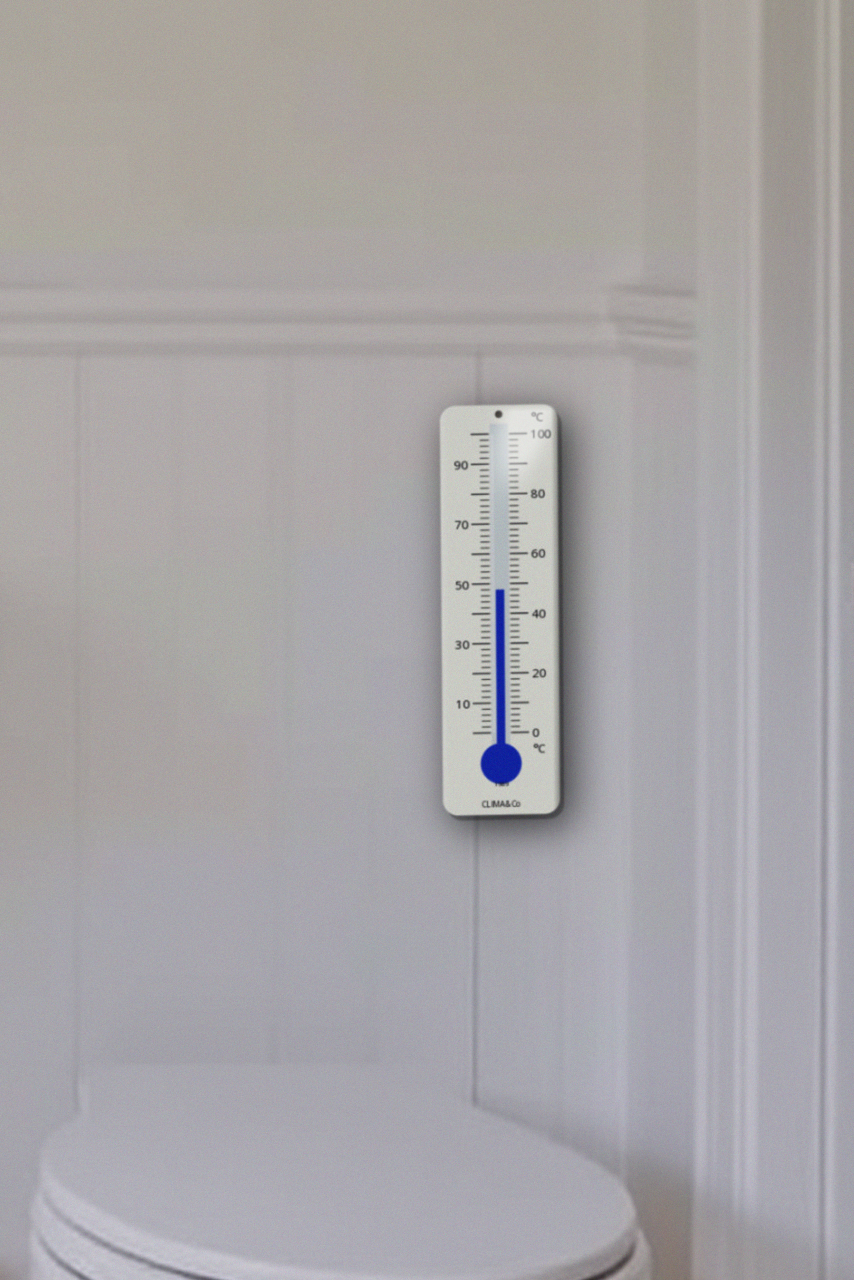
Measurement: 48 °C
